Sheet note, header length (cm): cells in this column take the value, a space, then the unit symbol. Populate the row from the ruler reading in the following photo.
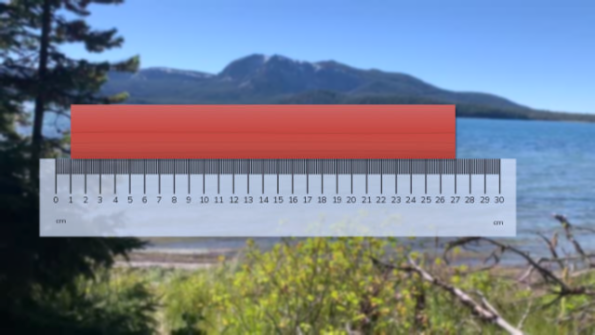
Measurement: 26 cm
